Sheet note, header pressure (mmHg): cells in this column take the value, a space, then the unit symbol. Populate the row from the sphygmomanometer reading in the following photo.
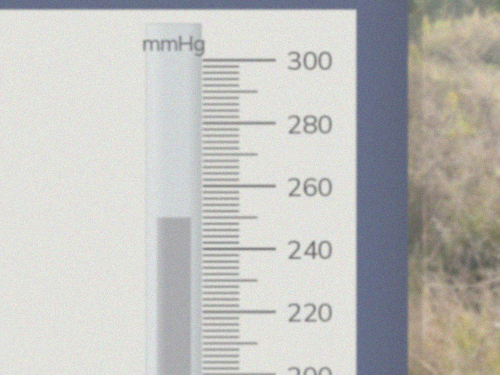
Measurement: 250 mmHg
